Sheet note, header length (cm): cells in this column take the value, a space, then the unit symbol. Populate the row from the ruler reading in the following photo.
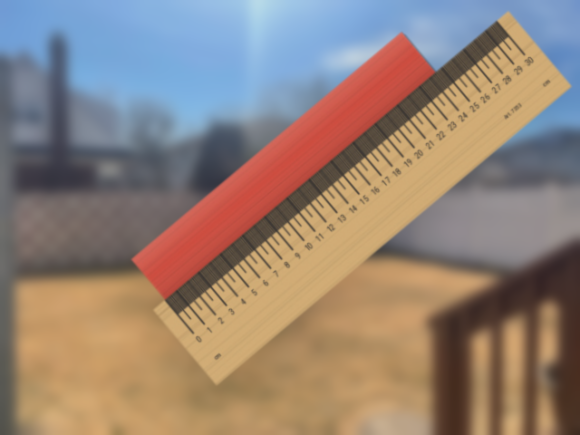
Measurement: 24.5 cm
